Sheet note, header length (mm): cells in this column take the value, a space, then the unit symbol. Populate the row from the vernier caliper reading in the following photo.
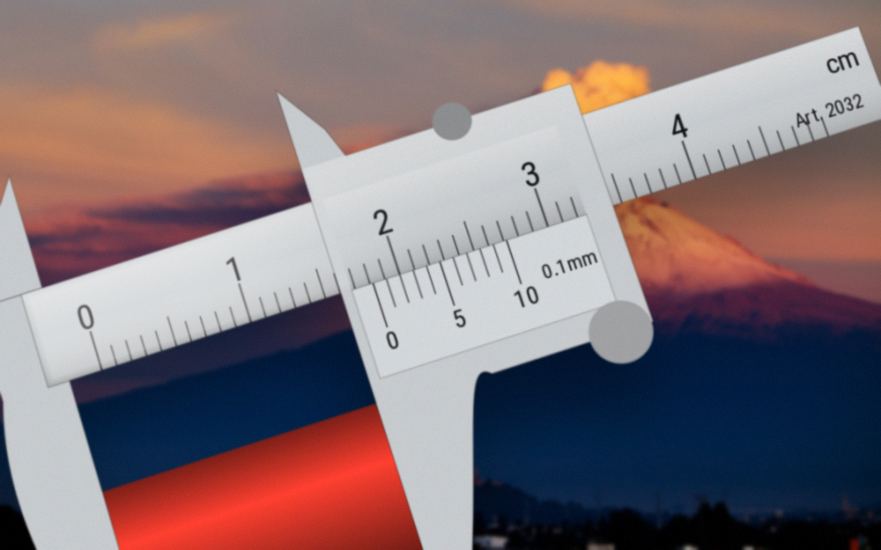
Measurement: 18.2 mm
